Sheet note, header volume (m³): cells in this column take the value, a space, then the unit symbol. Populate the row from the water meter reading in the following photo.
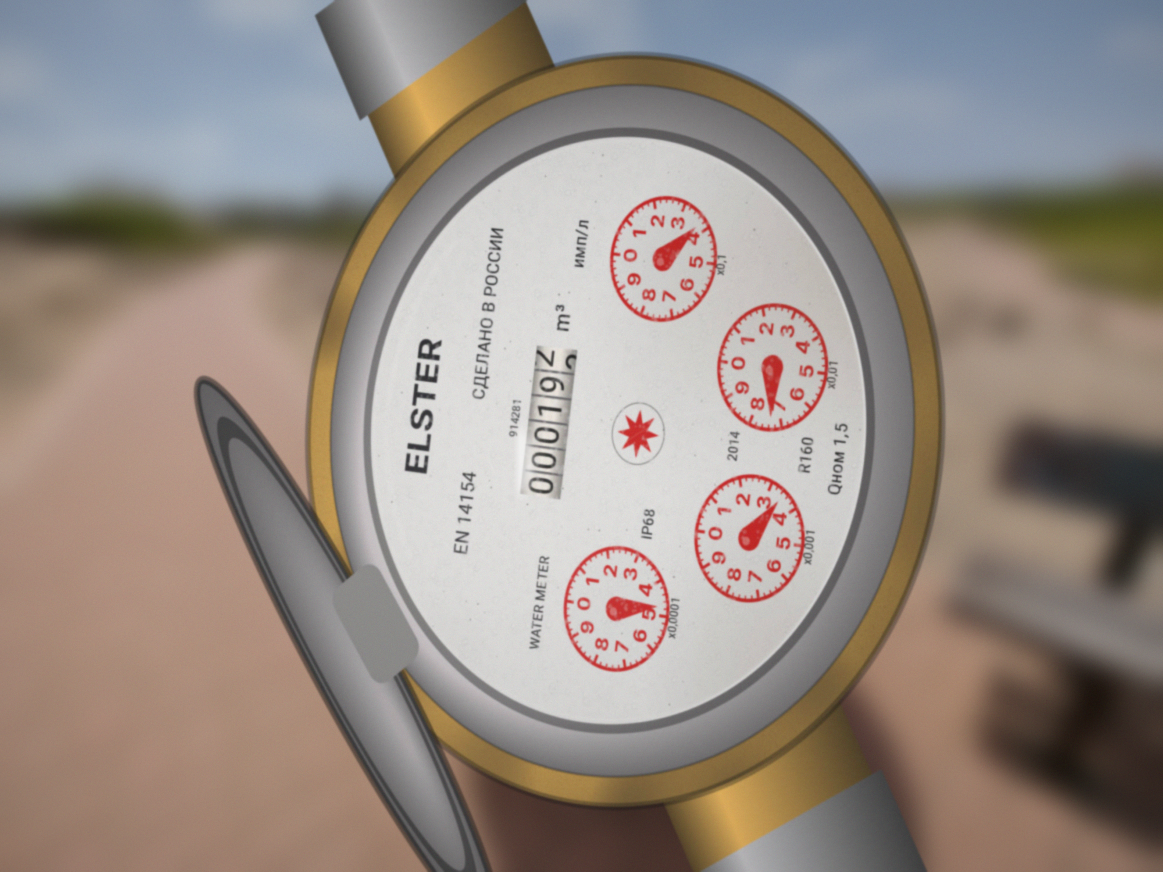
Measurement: 192.3734 m³
